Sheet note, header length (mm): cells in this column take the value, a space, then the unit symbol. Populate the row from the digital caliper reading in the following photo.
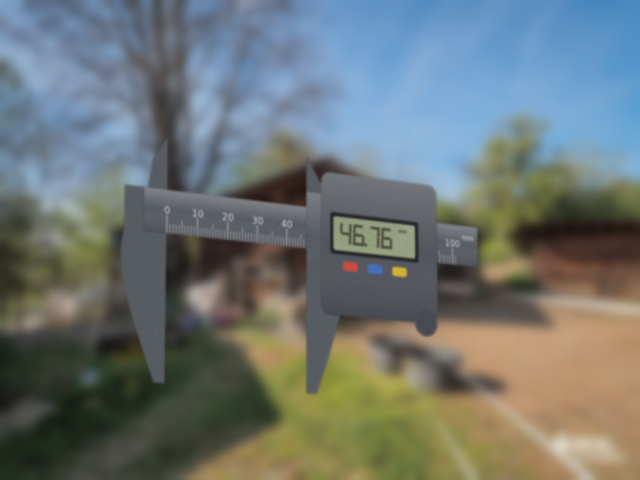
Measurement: 46.76 mm
